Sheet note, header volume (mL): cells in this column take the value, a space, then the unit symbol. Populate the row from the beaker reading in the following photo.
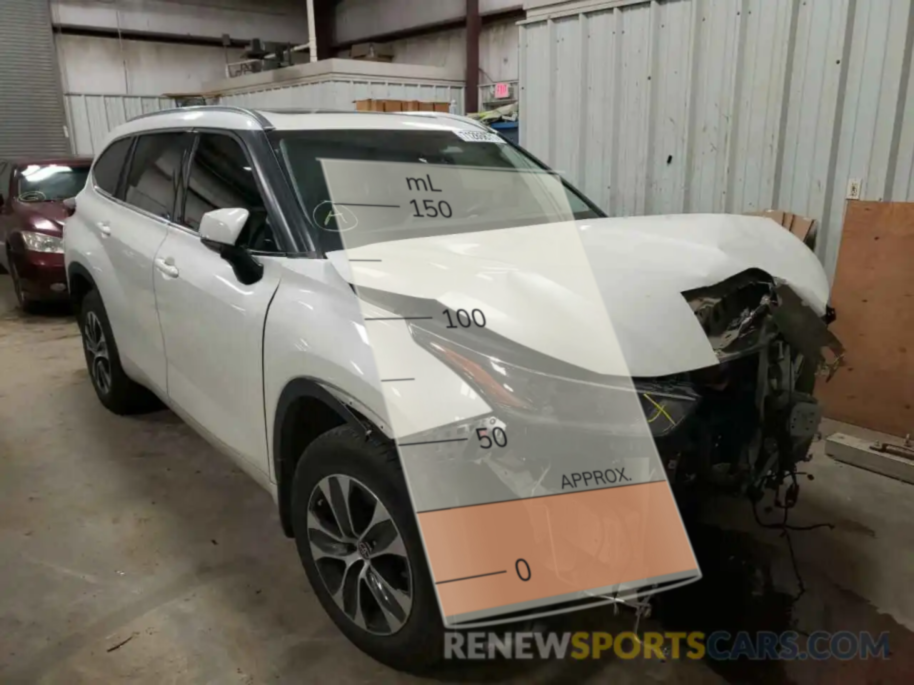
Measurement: 25 mL
